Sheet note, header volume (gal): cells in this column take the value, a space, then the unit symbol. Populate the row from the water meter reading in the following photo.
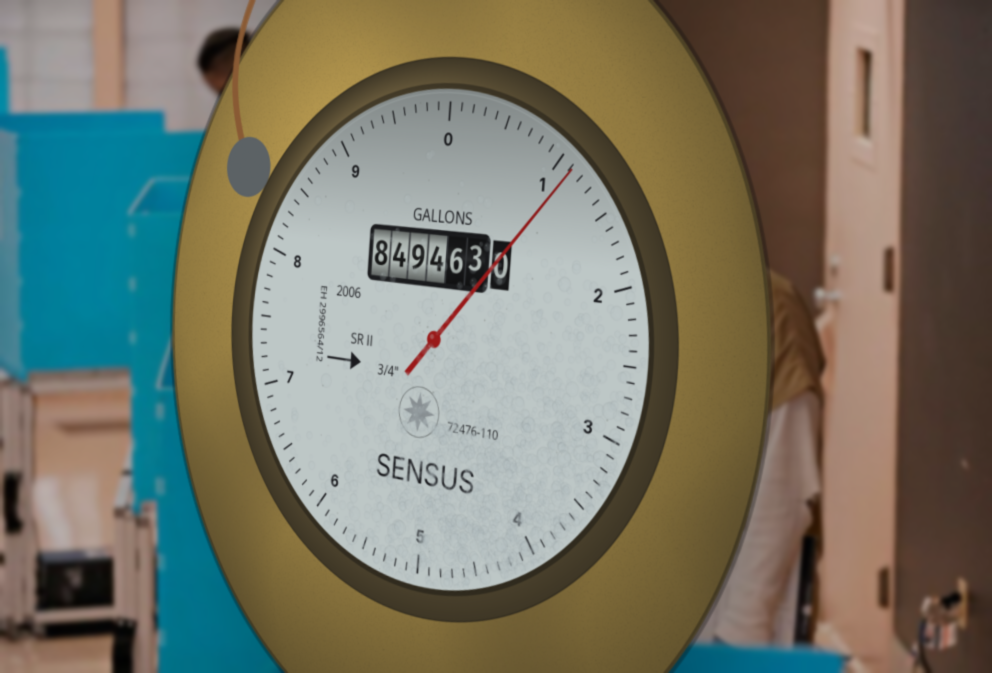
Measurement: 8494631.1 gal
